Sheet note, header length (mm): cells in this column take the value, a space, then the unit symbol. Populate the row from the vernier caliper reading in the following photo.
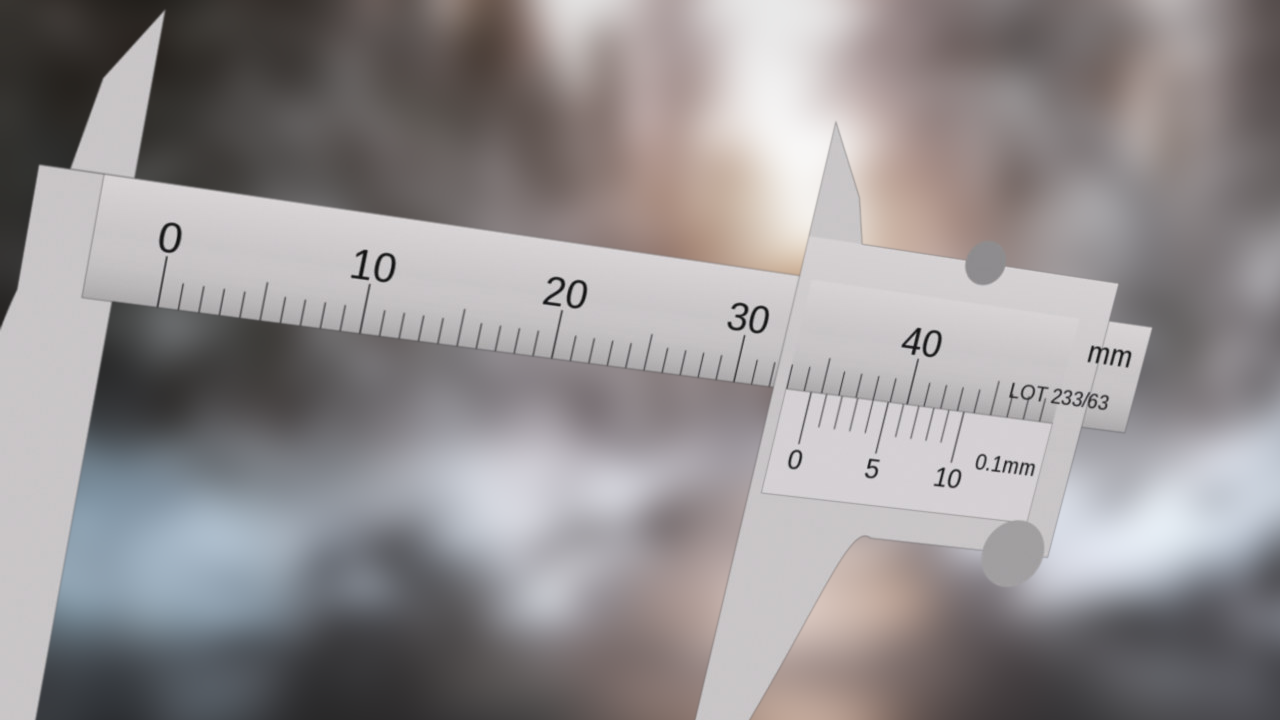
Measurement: 34.4 mm
